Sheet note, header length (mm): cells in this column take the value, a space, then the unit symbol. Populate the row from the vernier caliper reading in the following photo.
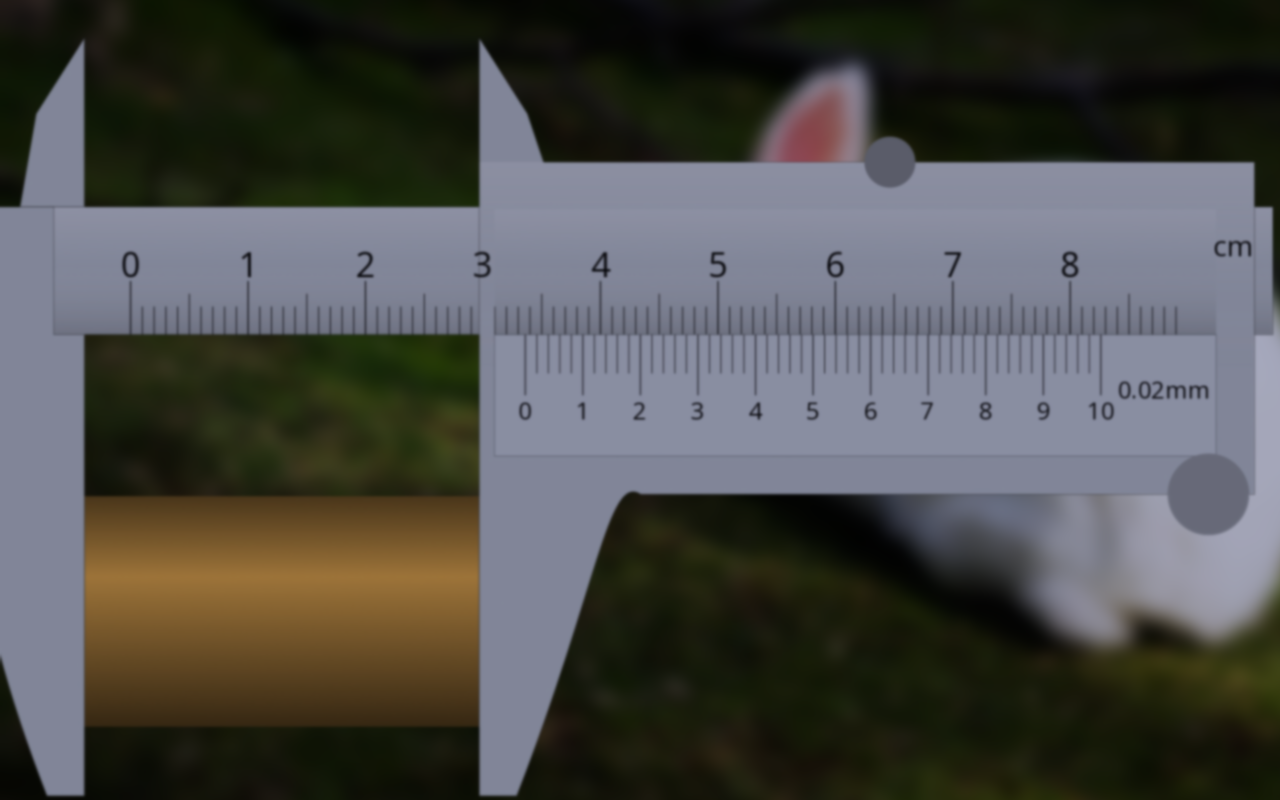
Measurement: 33.6 mm
